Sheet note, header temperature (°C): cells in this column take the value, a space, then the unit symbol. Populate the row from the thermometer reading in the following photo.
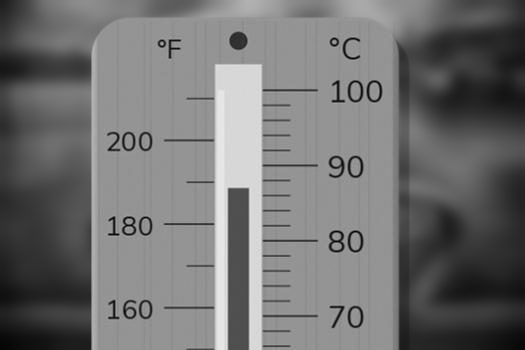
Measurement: 87 °C
